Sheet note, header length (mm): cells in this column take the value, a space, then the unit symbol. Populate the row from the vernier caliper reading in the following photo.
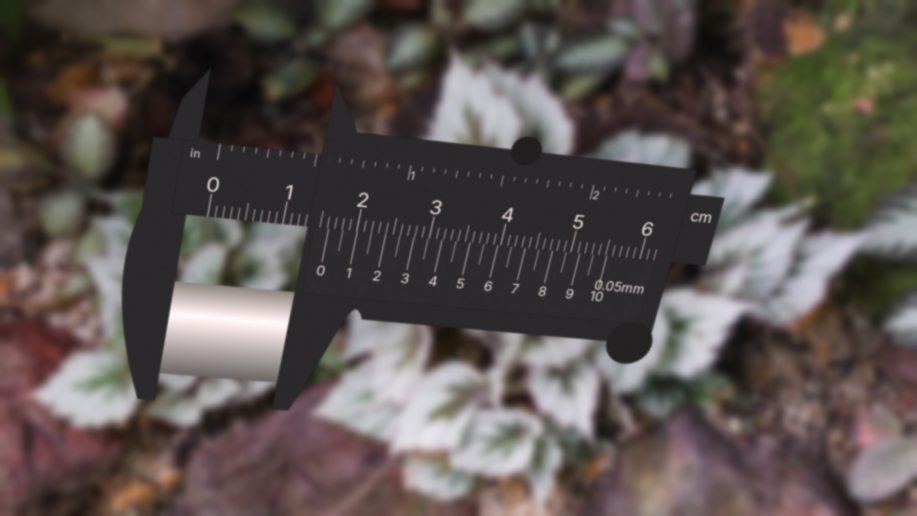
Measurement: 16.2 mm
